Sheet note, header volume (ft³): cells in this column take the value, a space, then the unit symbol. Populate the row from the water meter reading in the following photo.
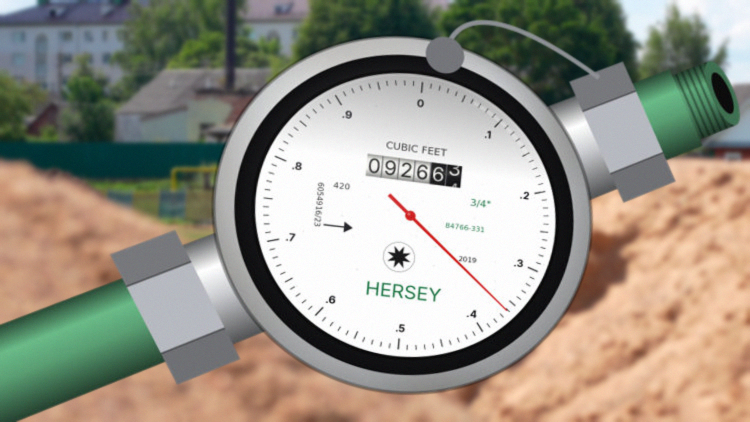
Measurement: 92663.36 ft³
